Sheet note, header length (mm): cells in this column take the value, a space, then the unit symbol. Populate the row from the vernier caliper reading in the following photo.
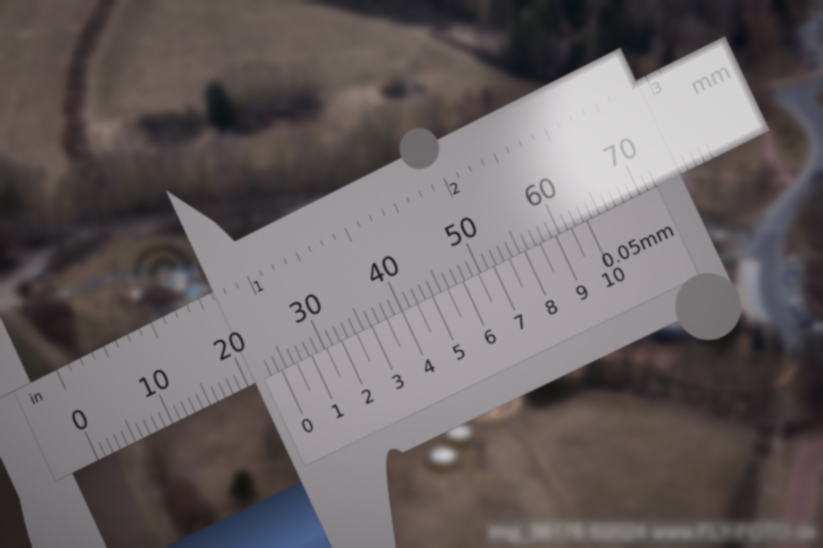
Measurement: 24.4 mm
